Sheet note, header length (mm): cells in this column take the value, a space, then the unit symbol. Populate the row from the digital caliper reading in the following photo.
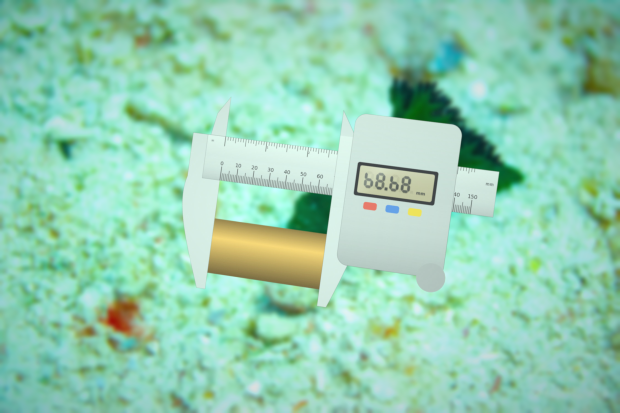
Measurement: 68.68 mm
